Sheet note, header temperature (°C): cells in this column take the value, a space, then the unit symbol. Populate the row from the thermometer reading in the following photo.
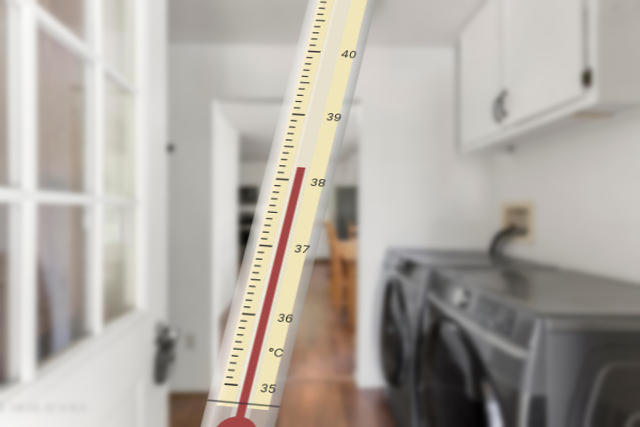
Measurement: 38.2 °C
